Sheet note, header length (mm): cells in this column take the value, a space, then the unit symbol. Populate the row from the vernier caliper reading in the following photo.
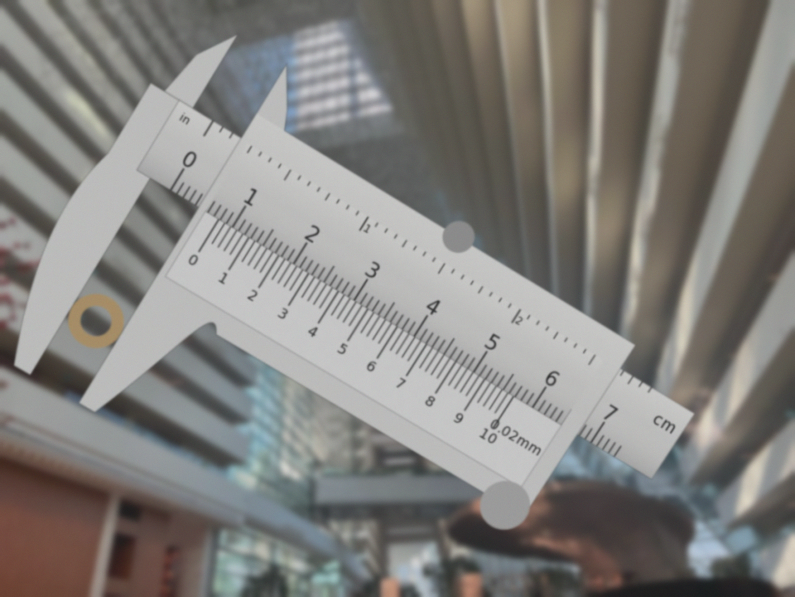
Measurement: 7.8 mm
